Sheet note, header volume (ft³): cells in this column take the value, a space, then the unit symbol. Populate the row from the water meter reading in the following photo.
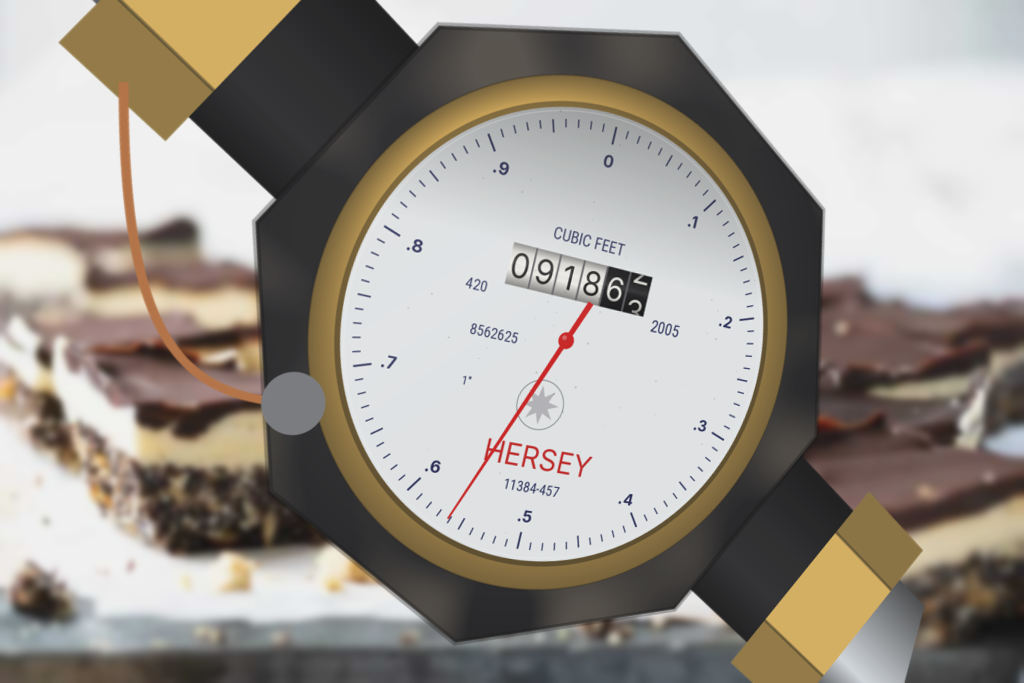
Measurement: 91862.56 ft³
